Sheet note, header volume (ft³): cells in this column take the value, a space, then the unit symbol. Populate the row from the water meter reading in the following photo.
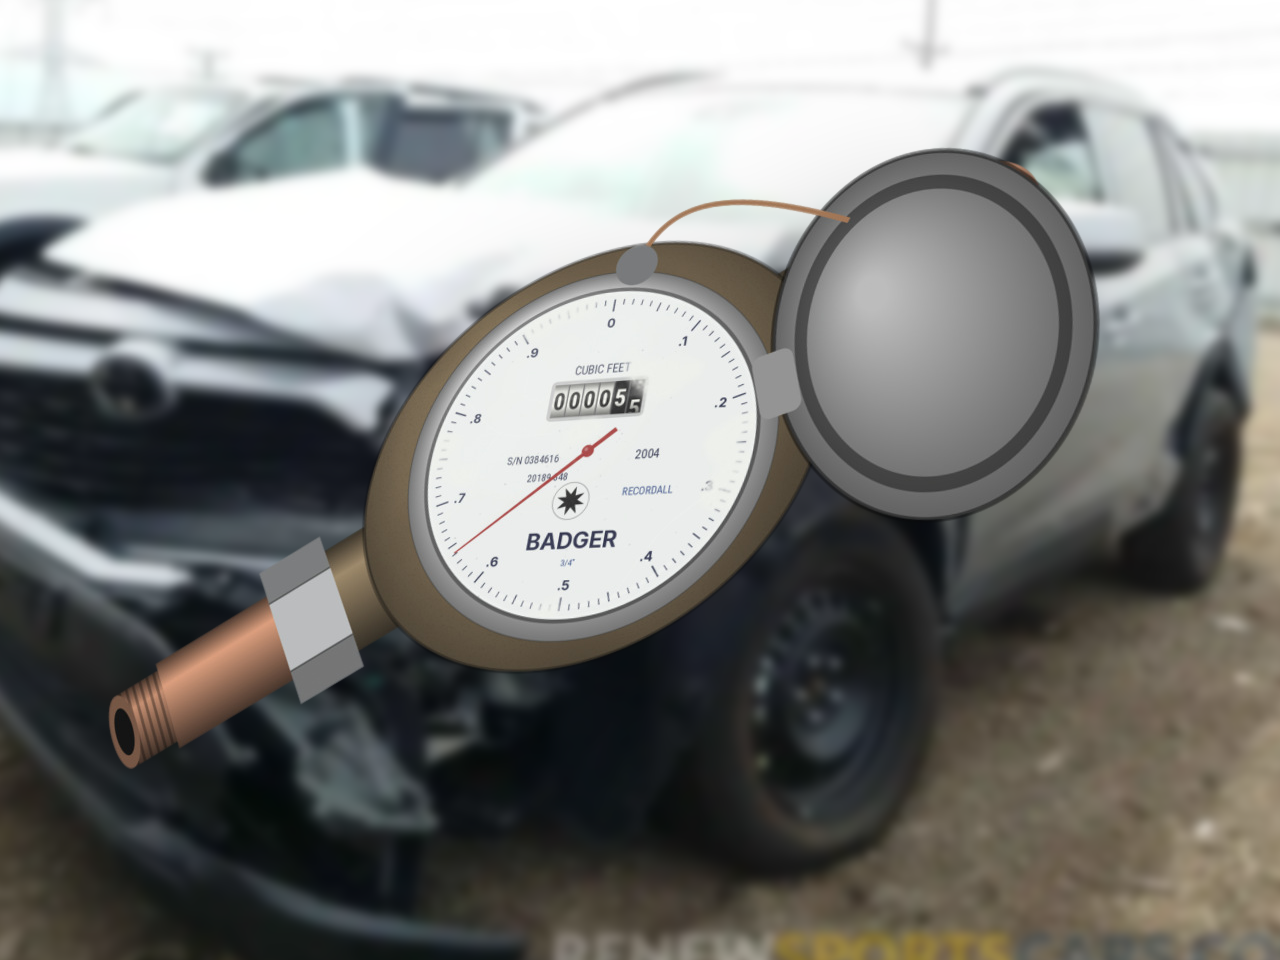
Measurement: 54.64 ft³
